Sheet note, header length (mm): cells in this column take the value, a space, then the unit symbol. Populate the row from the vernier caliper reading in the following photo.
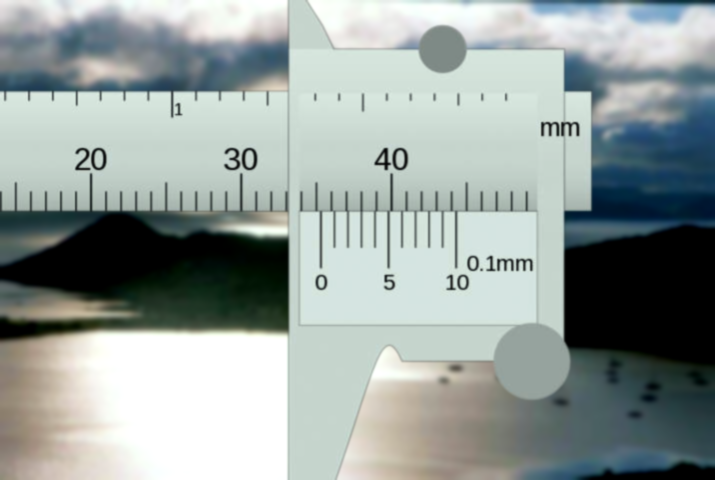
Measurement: 35.3 mm
